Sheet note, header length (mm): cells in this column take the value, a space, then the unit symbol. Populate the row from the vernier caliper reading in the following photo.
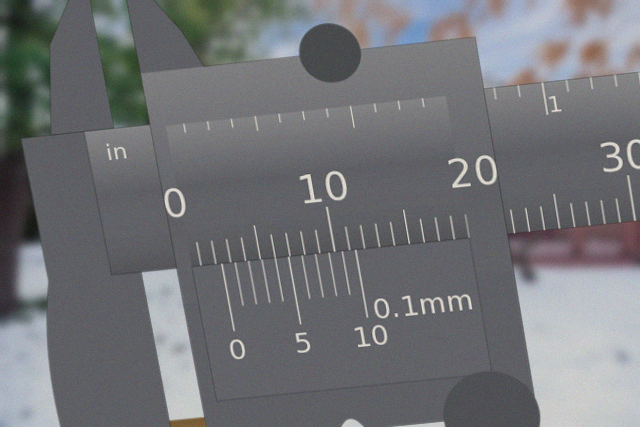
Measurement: 2.4 mm
